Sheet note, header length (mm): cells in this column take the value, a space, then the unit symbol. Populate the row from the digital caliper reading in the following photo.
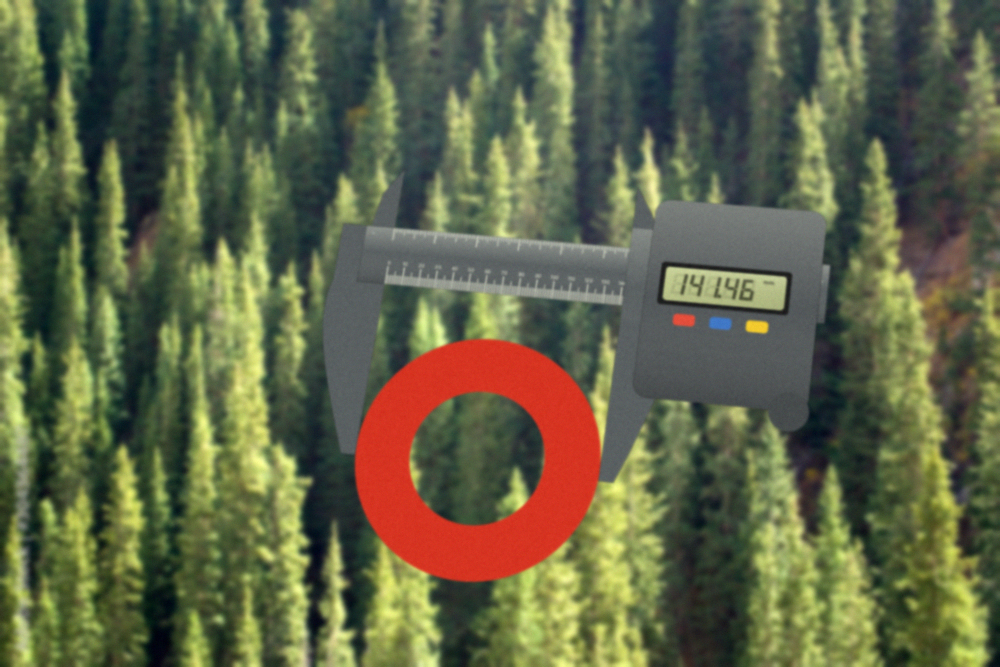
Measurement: 141.46 mm
